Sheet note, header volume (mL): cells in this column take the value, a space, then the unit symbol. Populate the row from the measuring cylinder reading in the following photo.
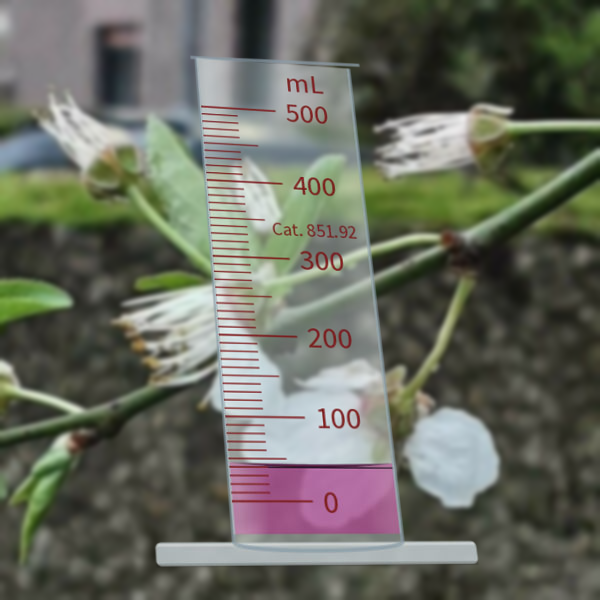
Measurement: 40 mL
